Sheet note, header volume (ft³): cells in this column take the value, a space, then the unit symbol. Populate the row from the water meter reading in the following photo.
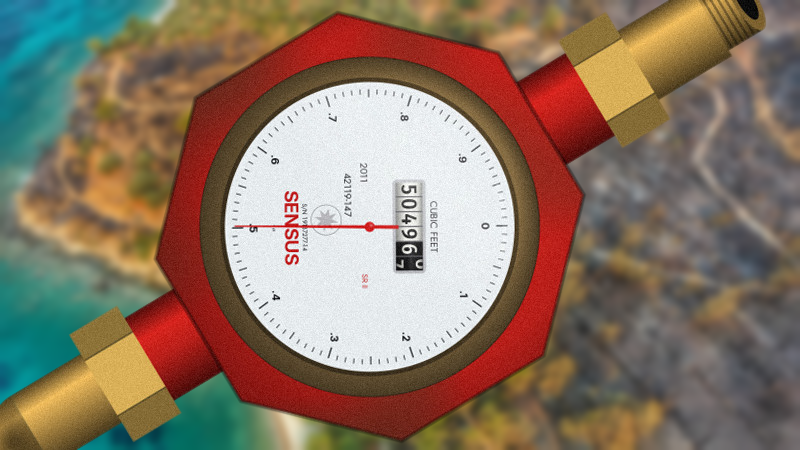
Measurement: 504966.50 ft³
